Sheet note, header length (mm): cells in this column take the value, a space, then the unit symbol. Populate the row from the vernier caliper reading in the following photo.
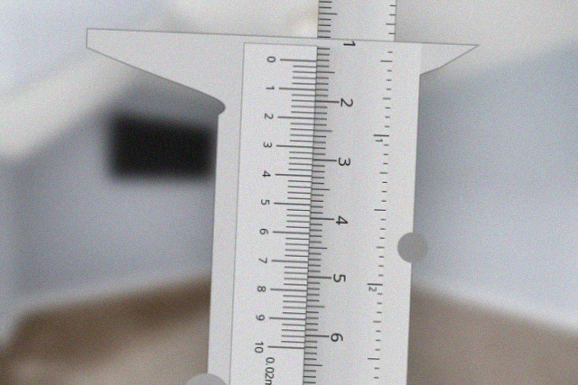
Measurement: 13.2 mm
